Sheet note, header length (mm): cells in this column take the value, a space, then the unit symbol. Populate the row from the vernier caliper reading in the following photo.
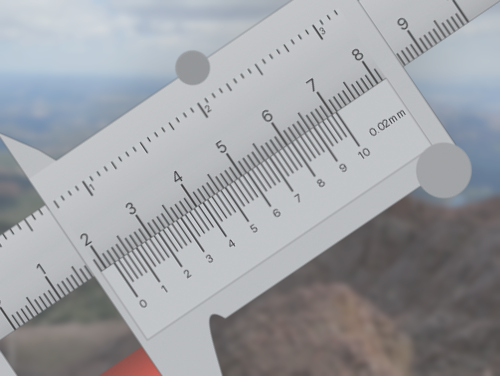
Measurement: 21.8 mm
